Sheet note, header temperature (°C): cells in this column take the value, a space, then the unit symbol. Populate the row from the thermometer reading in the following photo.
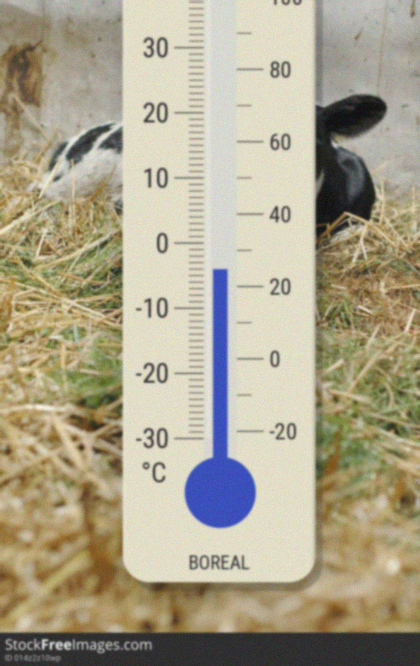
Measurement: -4 °C
